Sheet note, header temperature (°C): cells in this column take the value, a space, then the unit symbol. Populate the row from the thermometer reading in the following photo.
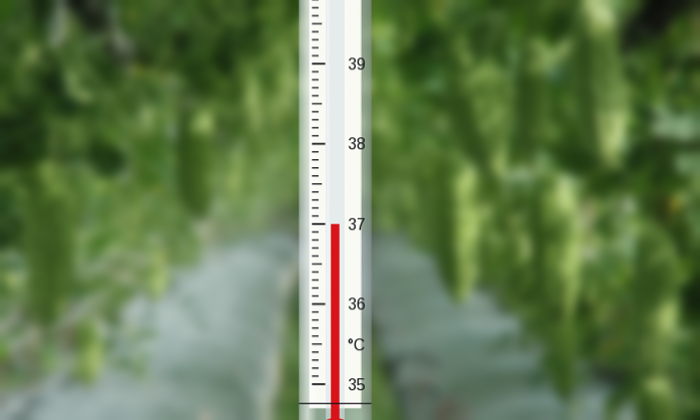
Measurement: 37 °C
